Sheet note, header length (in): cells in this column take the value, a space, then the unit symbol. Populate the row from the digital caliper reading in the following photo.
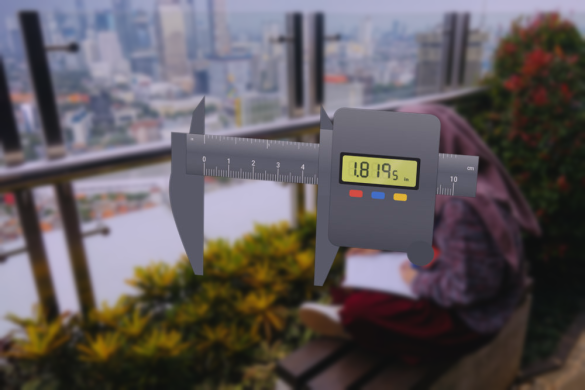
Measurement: 1.8195 in
